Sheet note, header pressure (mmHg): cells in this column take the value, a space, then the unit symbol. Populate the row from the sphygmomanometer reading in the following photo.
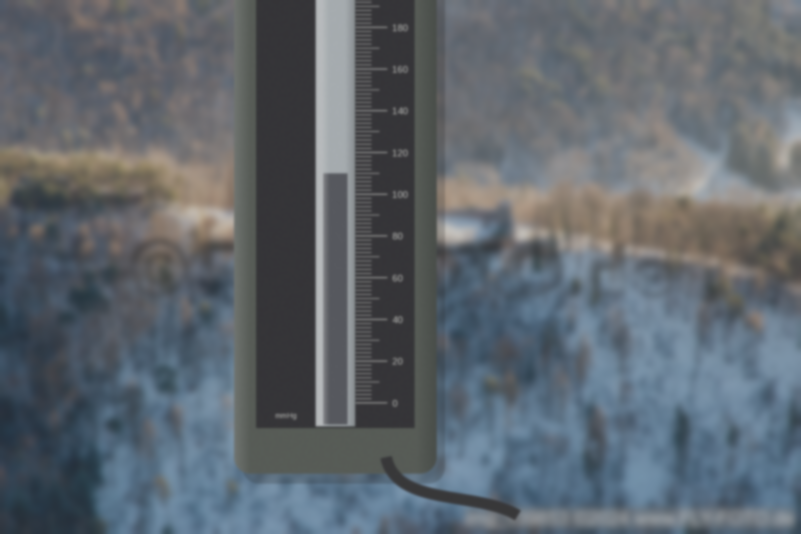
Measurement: 110 mmHg
